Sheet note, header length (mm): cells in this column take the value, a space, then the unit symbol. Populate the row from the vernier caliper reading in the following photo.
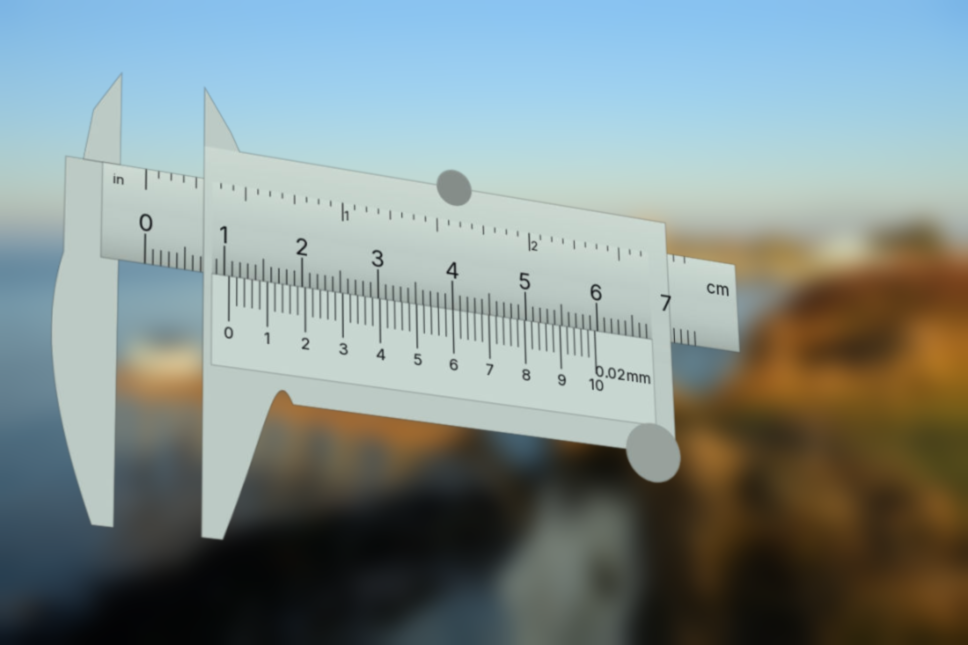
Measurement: 10.6 mm
